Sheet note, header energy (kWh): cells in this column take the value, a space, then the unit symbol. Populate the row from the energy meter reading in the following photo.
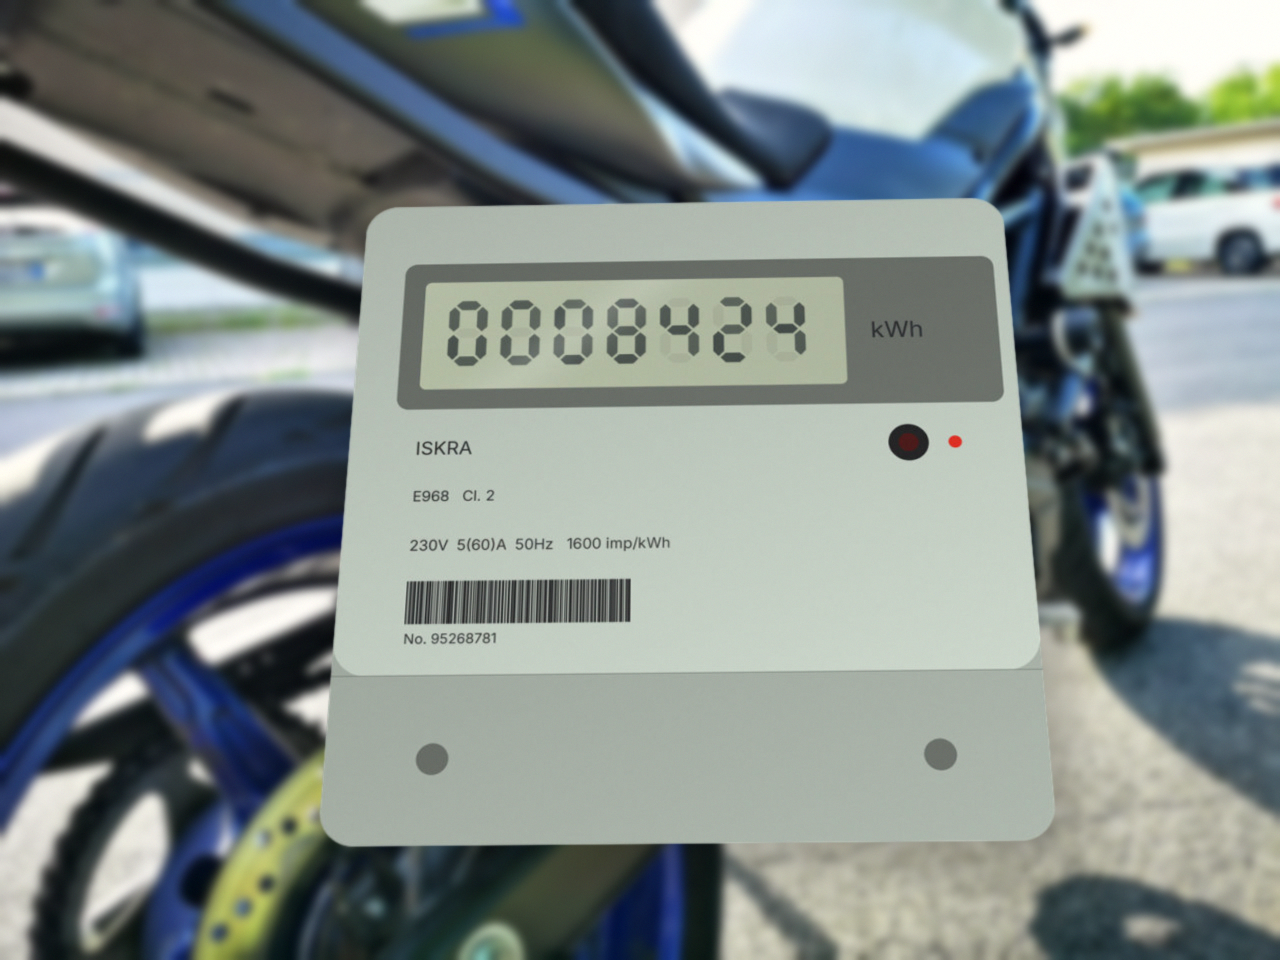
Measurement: 8424 kWh
